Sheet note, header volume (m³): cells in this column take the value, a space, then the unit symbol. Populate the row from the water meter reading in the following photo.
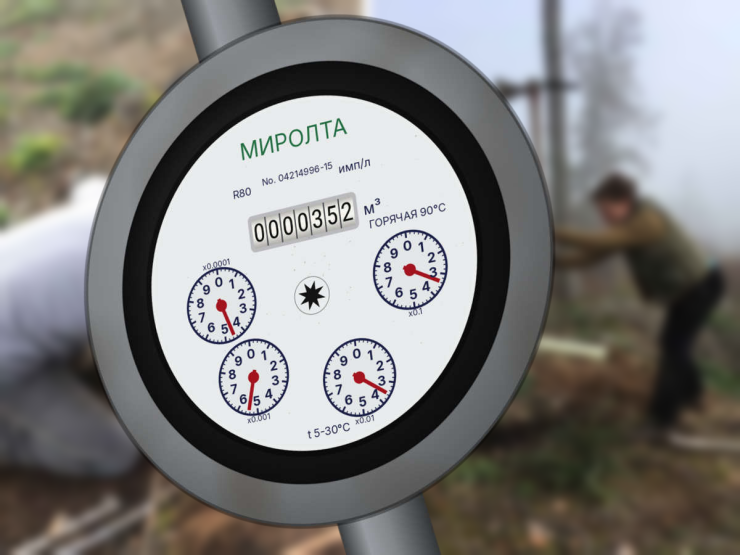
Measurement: 352.3354 m³
